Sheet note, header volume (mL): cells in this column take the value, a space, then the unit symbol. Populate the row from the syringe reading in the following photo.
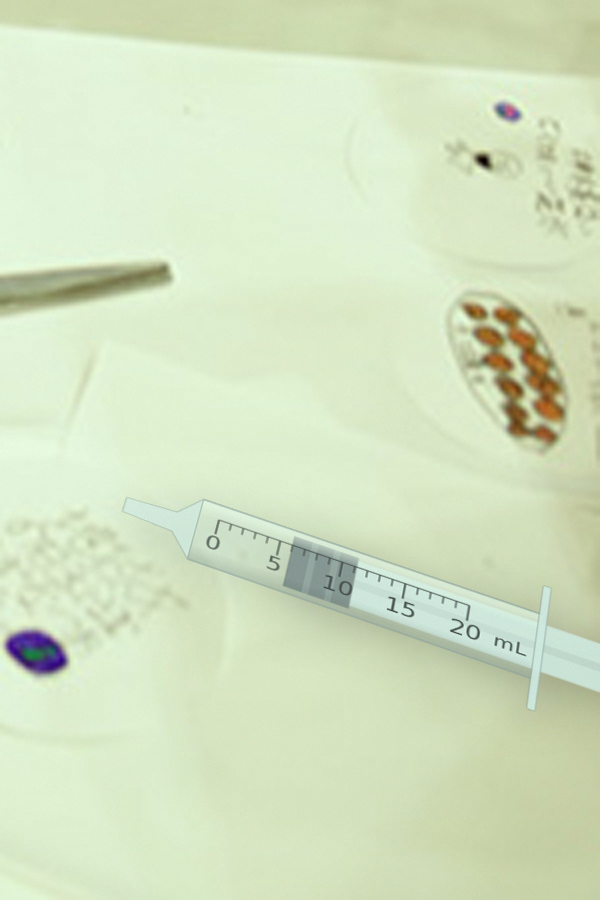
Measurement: 6 mL
